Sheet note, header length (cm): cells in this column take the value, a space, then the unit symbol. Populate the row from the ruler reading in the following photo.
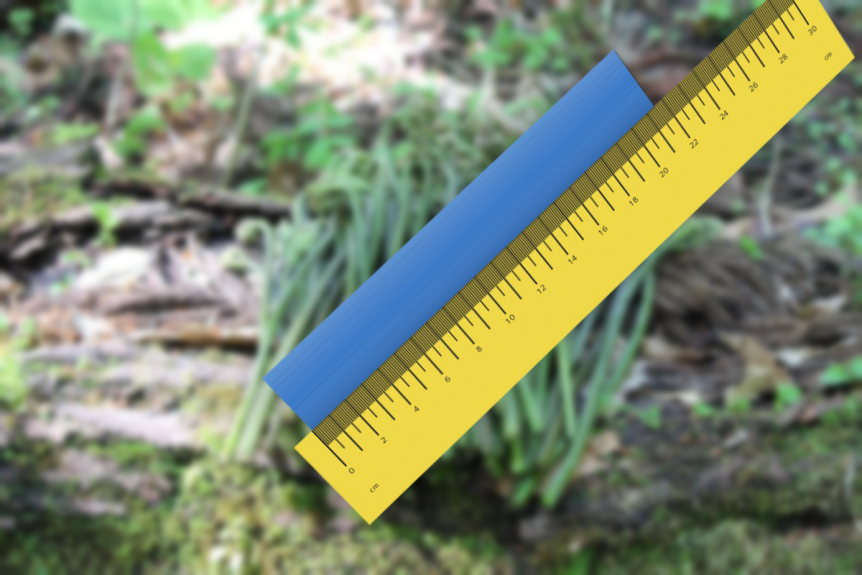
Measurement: 21.5 cm
